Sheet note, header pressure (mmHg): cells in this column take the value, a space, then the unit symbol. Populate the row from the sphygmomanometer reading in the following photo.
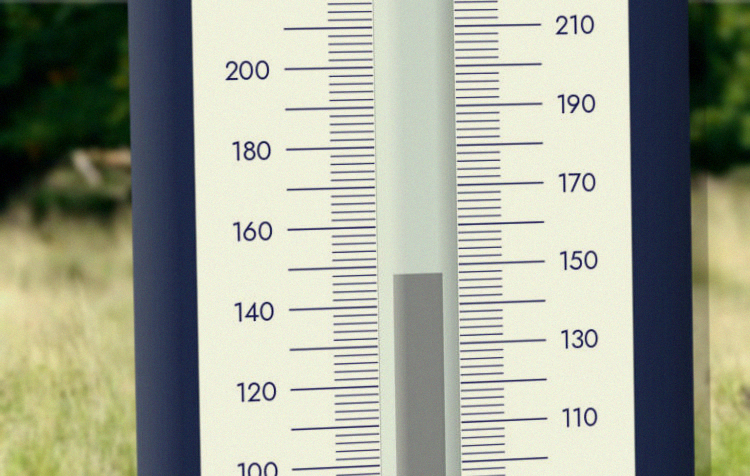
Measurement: 148 mmHg
